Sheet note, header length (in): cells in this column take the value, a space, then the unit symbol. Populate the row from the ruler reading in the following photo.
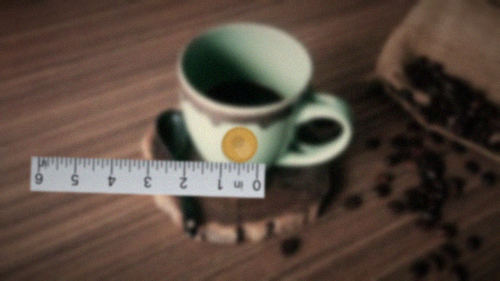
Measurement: 1 in
